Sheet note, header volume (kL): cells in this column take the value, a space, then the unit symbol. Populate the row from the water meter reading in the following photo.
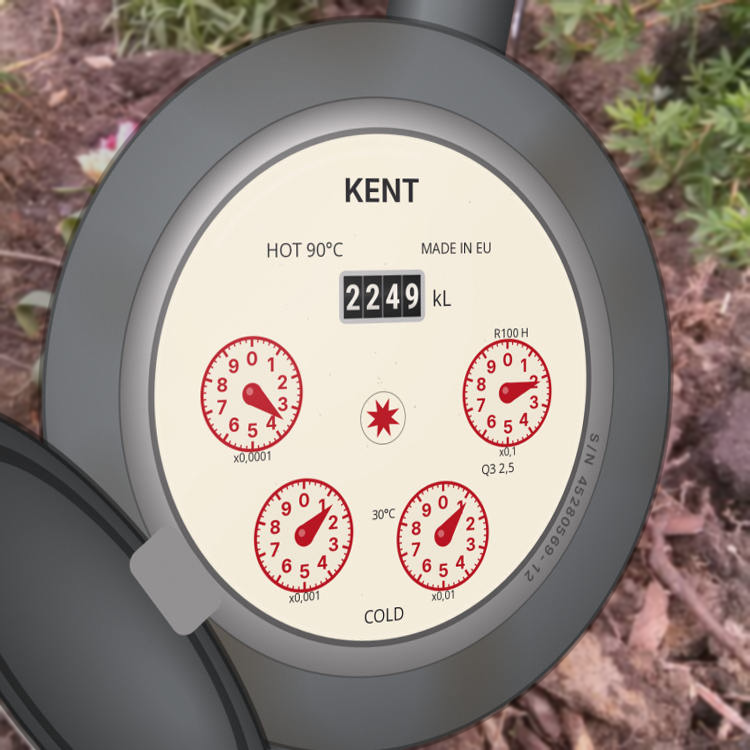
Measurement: 2249.2113 kL
